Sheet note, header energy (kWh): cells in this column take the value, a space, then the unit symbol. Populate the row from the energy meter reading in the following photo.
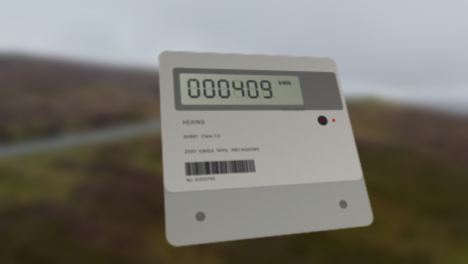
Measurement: 409 kWh
